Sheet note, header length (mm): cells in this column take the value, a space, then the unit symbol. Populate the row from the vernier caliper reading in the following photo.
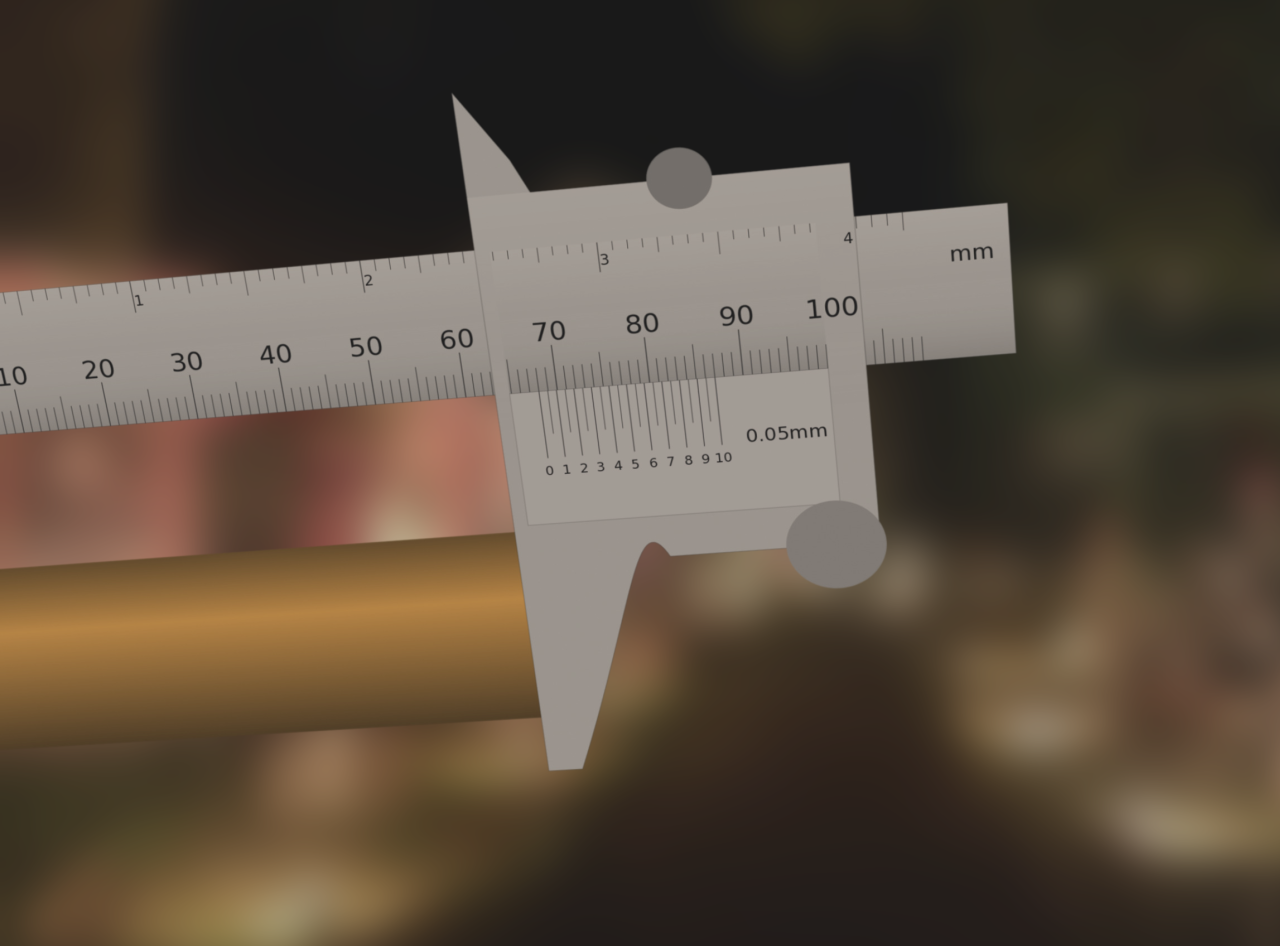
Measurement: 68.0 mm
